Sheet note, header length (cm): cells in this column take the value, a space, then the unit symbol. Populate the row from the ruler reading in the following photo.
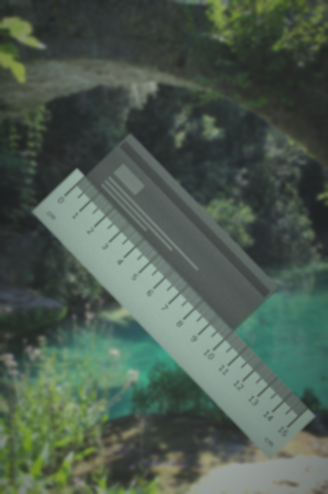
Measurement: 10 cm
